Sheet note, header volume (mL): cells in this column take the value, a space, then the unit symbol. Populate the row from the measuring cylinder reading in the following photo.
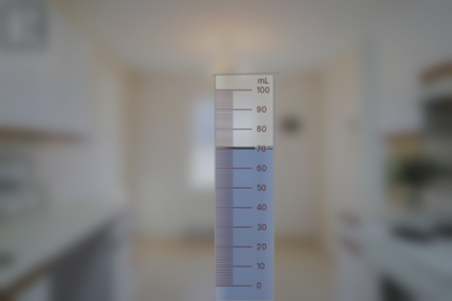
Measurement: 70 mL
